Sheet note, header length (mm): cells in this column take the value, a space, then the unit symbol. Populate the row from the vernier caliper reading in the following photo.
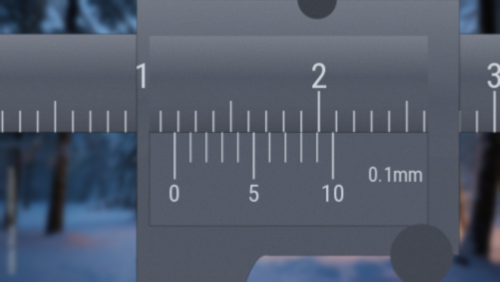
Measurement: 11.8 mm
